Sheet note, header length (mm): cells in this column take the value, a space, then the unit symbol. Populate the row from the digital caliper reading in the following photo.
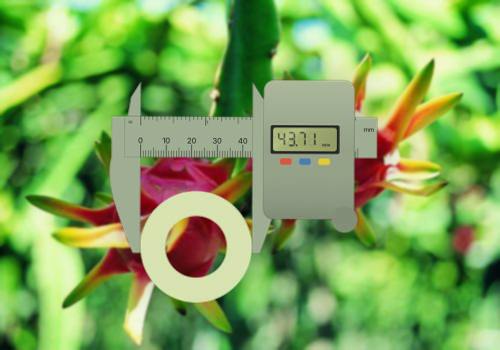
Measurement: 43.71 mm
